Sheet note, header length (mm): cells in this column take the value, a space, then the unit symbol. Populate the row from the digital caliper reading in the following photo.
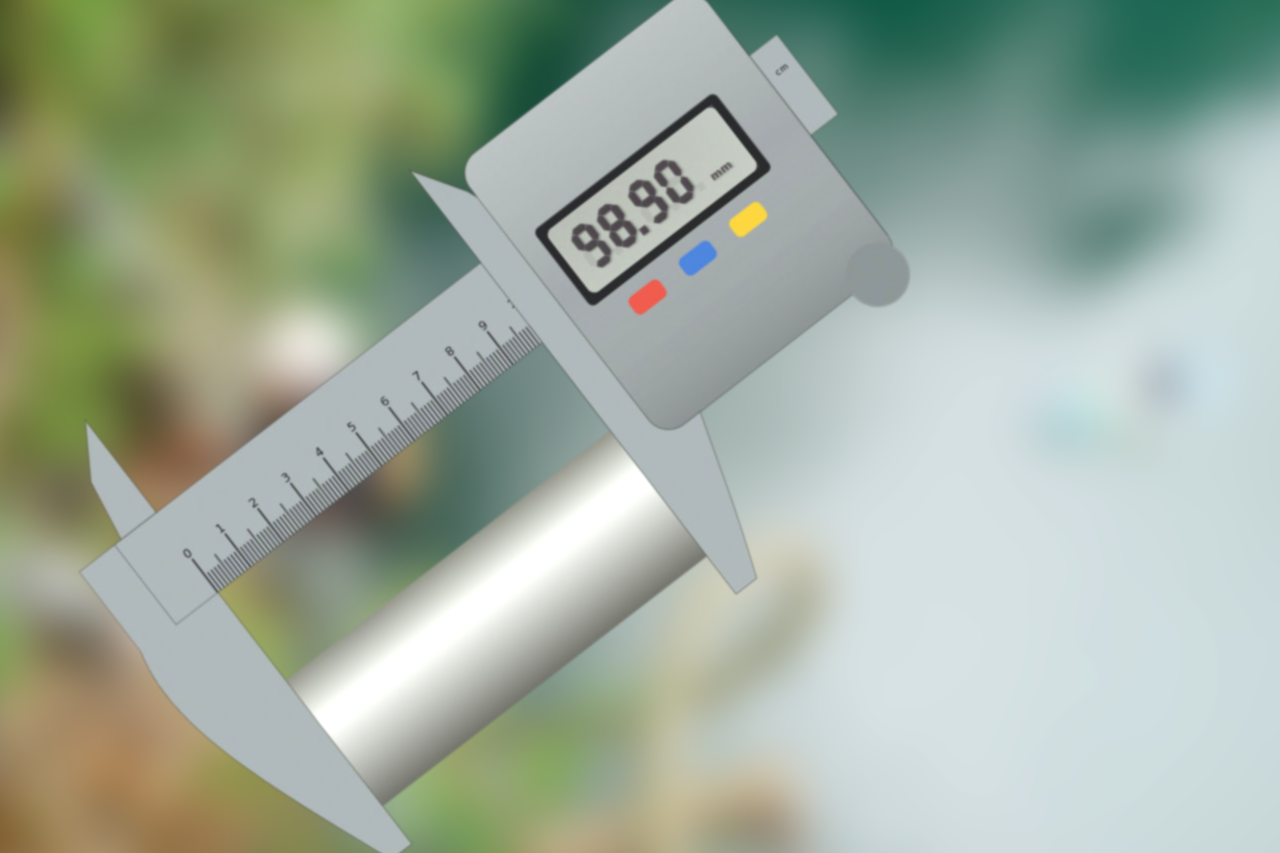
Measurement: 98.90 mm
